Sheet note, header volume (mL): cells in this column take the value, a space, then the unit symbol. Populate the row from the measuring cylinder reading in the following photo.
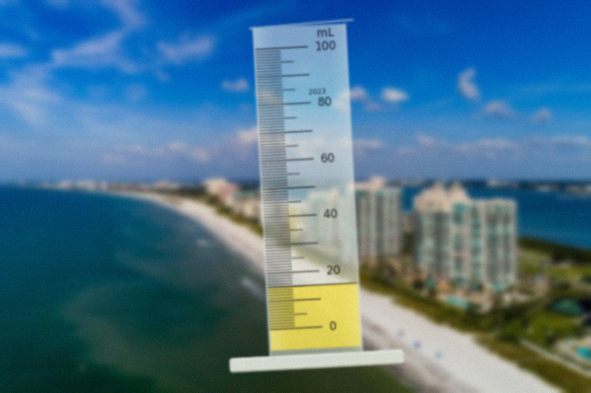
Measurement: 15 mL
